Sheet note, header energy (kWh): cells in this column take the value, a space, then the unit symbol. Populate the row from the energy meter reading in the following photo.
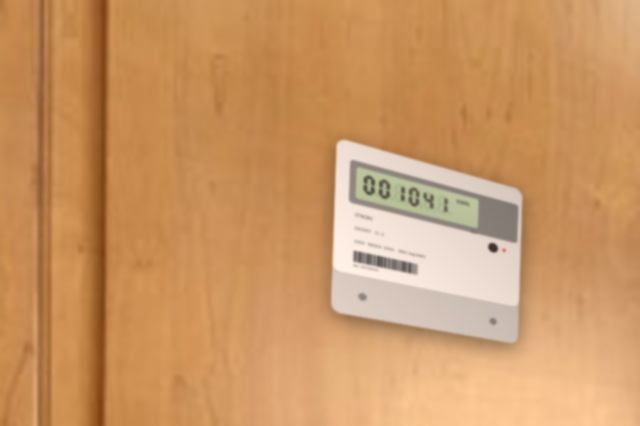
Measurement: 1041 kWh
